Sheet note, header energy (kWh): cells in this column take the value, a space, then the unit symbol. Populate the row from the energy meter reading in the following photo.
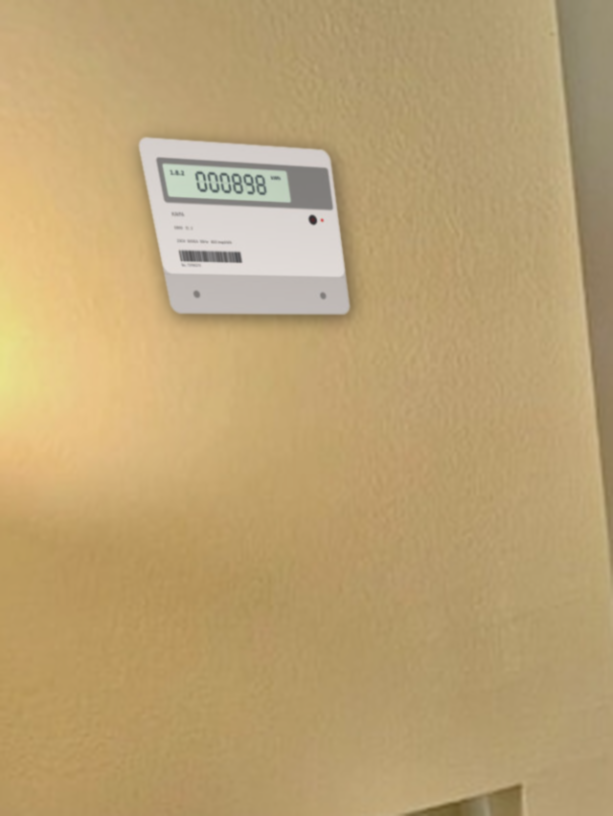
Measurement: 898 kWh
